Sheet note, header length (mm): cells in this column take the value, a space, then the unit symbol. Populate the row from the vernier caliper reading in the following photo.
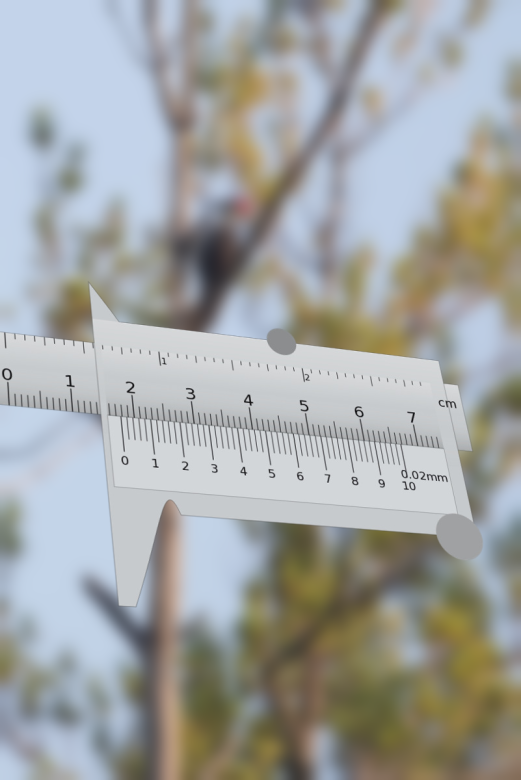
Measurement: 17.8 mm
